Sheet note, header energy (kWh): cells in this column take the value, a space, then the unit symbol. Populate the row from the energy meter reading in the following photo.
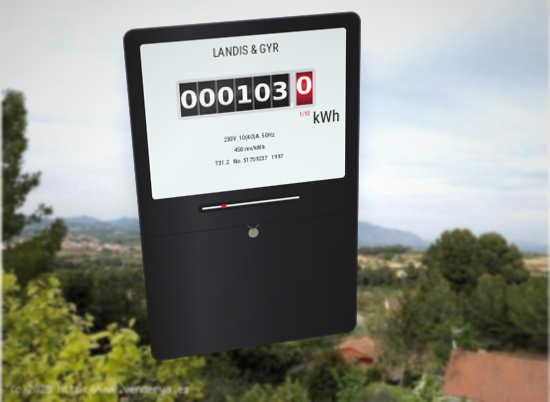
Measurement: 103.0 kWh
